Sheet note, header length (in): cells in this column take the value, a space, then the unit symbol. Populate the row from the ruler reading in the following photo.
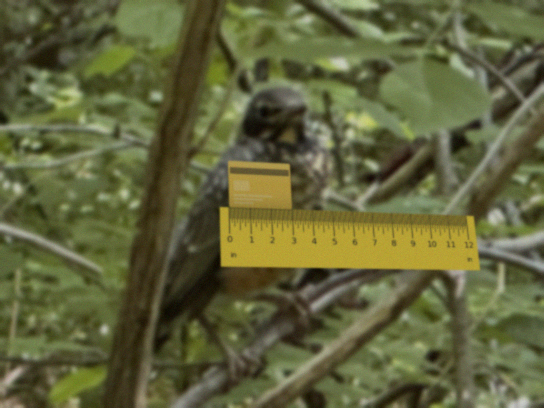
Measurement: 3 in
